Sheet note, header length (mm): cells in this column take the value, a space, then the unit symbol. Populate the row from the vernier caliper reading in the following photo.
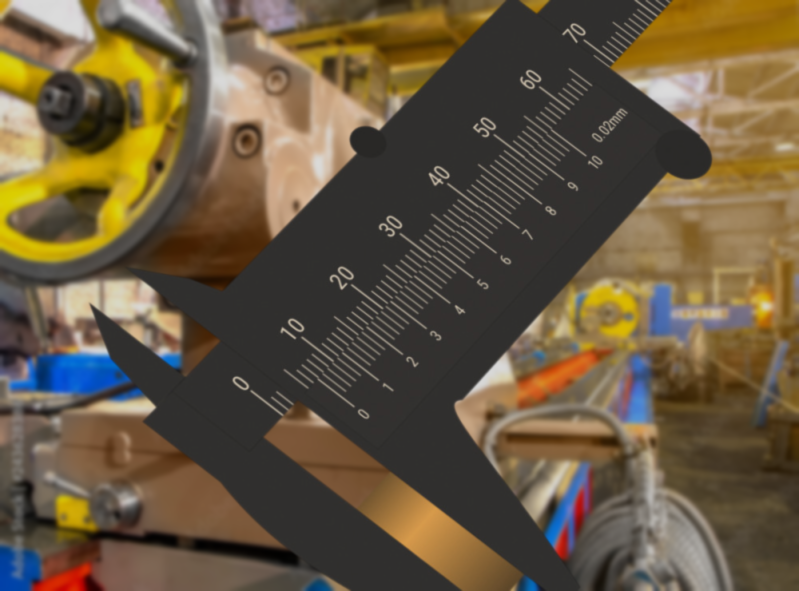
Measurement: 6.8 mm
